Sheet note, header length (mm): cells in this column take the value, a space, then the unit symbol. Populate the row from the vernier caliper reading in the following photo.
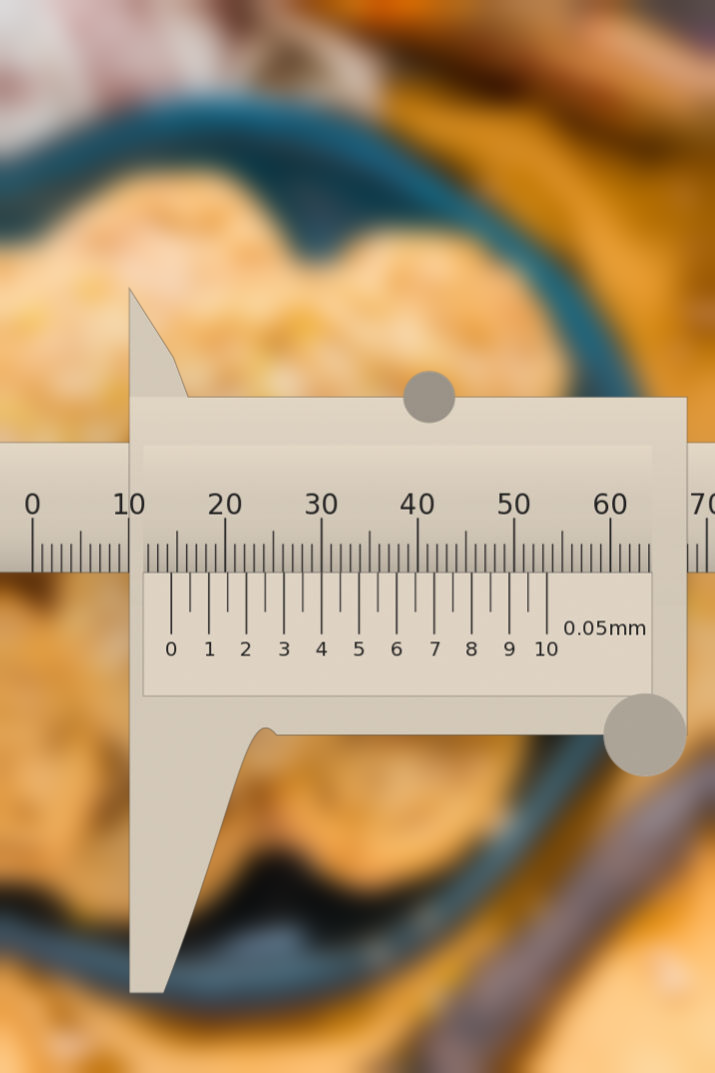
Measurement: 14.4 mm
